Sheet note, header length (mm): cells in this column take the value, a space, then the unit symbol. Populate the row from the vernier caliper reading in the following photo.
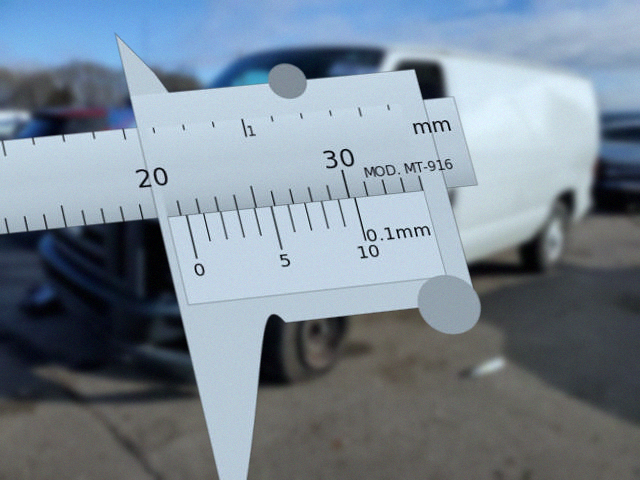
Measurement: 21.3 mm
